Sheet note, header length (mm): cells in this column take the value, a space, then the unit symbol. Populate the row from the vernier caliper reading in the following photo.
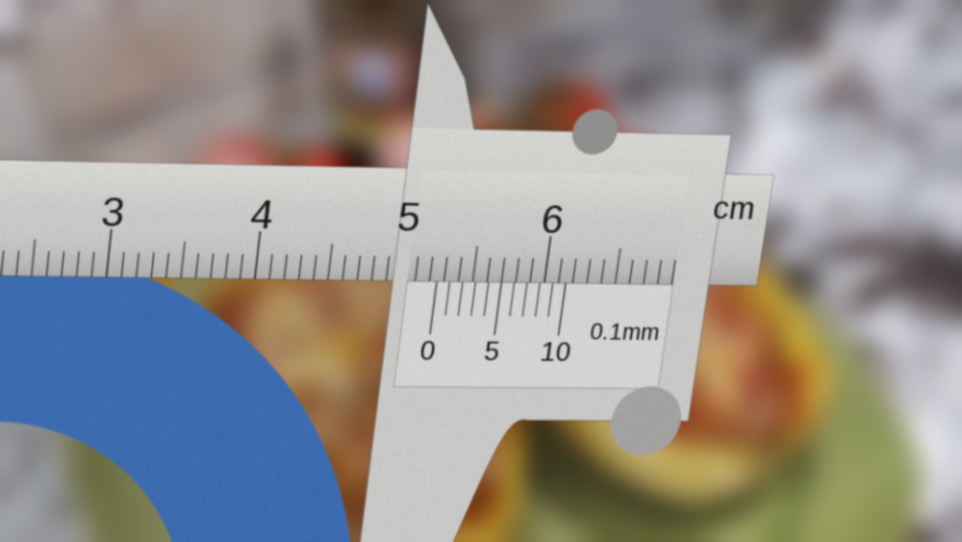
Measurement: 52.5 mm
